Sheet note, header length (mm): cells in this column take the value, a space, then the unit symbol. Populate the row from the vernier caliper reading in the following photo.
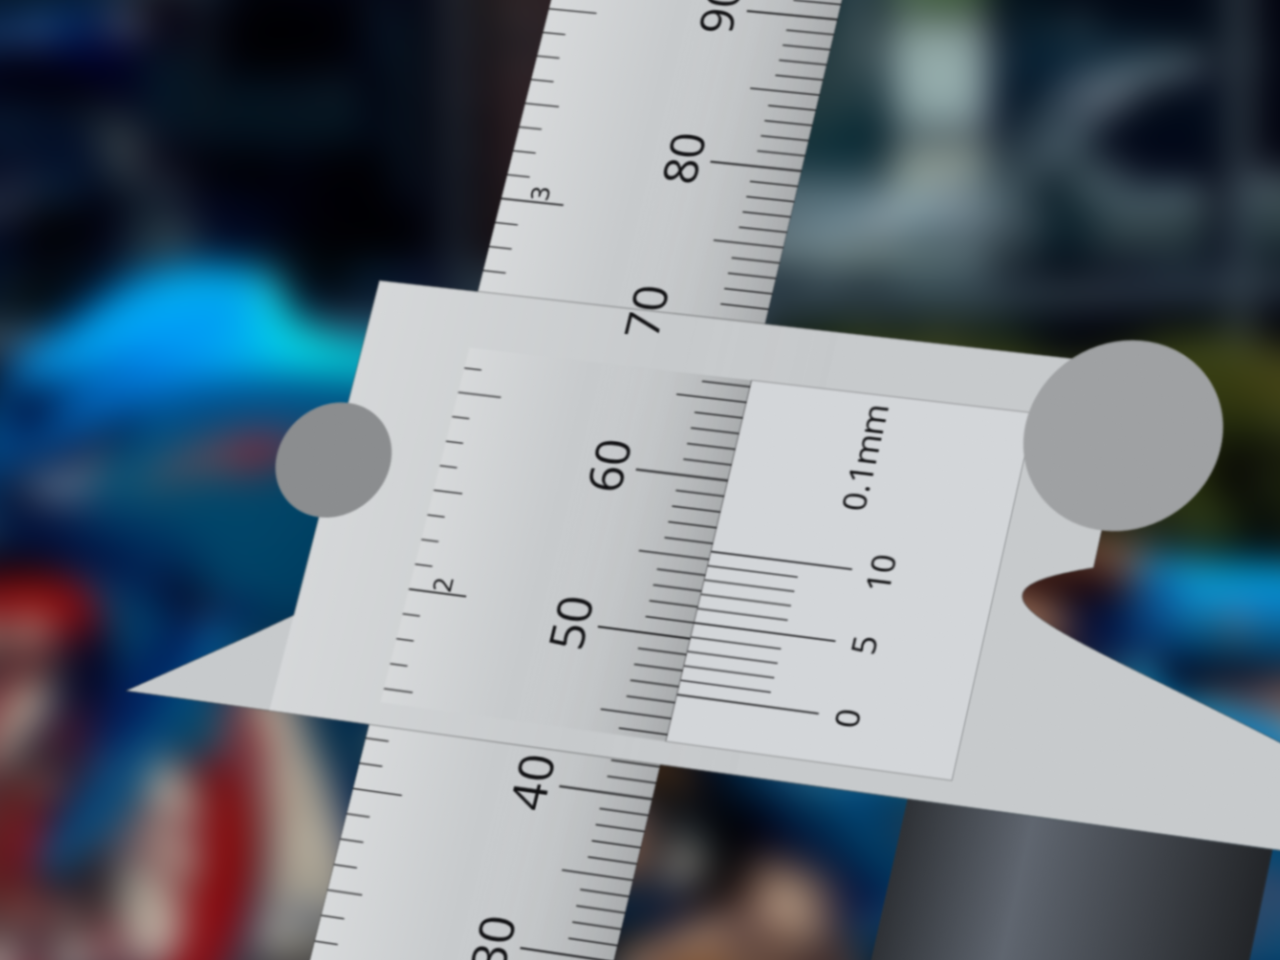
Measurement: 46.5 mm
